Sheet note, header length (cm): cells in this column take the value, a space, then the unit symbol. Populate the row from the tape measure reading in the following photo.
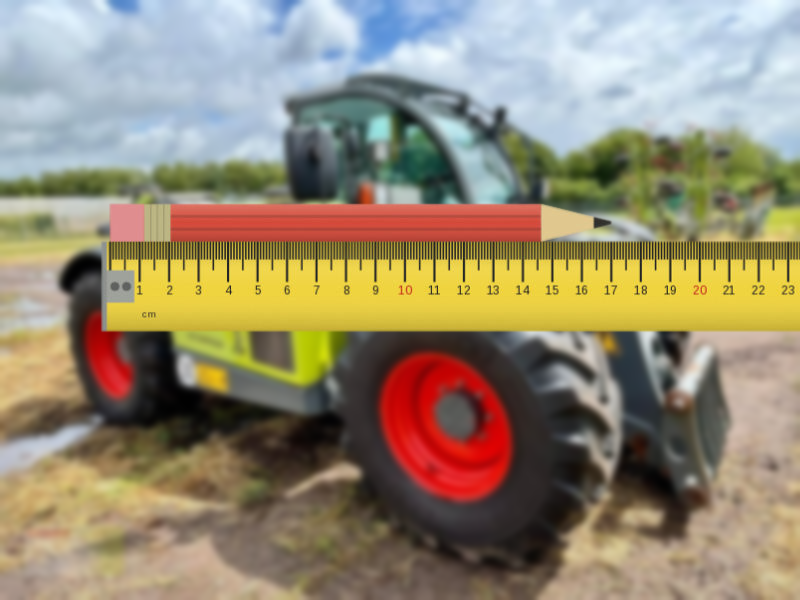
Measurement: 17 cm
